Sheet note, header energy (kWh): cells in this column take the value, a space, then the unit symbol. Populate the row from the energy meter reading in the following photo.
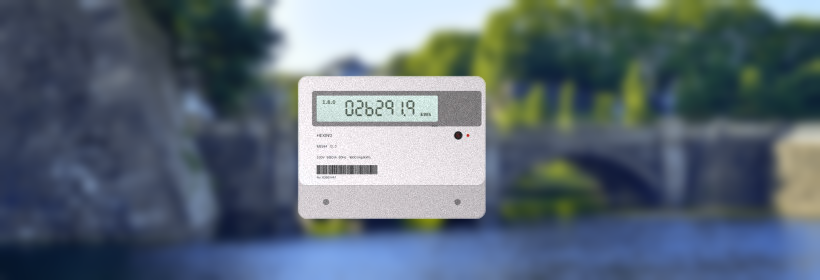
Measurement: 26291.9 kWh
